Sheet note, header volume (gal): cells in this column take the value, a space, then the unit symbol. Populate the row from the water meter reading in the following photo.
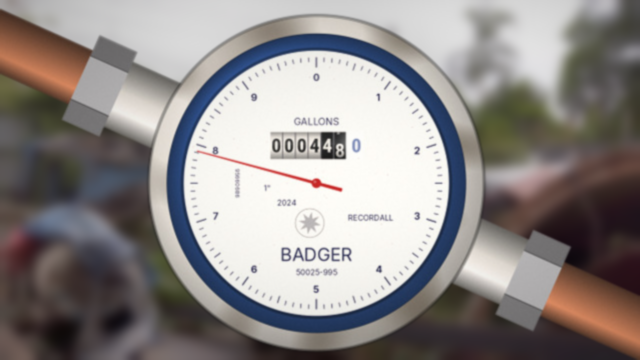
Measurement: 4477.9 gal
